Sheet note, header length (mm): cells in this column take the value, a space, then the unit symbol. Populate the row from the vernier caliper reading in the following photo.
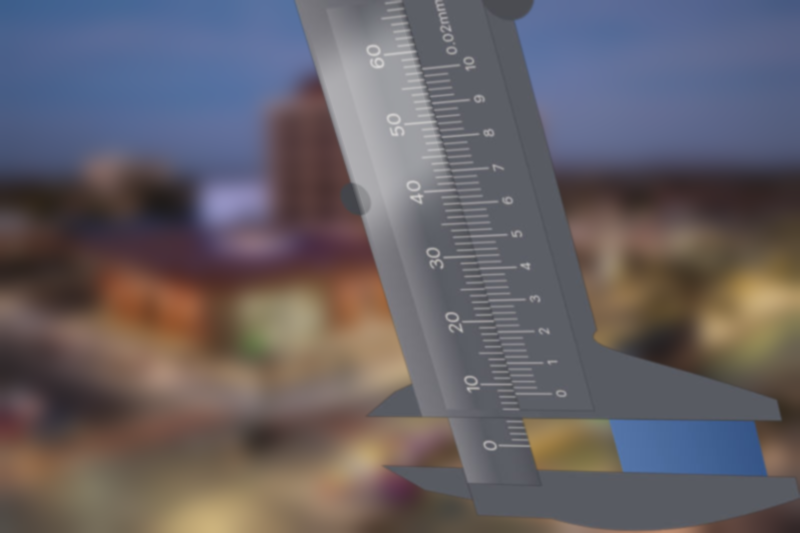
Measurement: 8.5 mm
